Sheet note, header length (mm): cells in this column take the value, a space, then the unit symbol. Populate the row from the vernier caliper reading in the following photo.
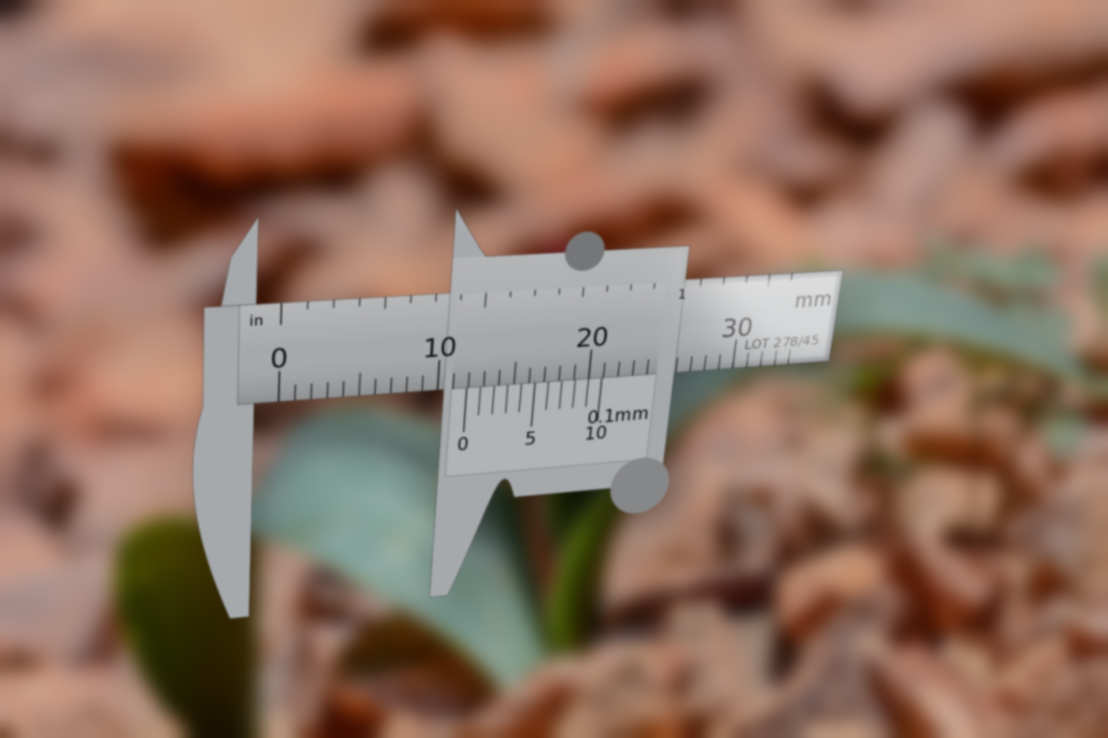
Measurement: 11.9 mm
